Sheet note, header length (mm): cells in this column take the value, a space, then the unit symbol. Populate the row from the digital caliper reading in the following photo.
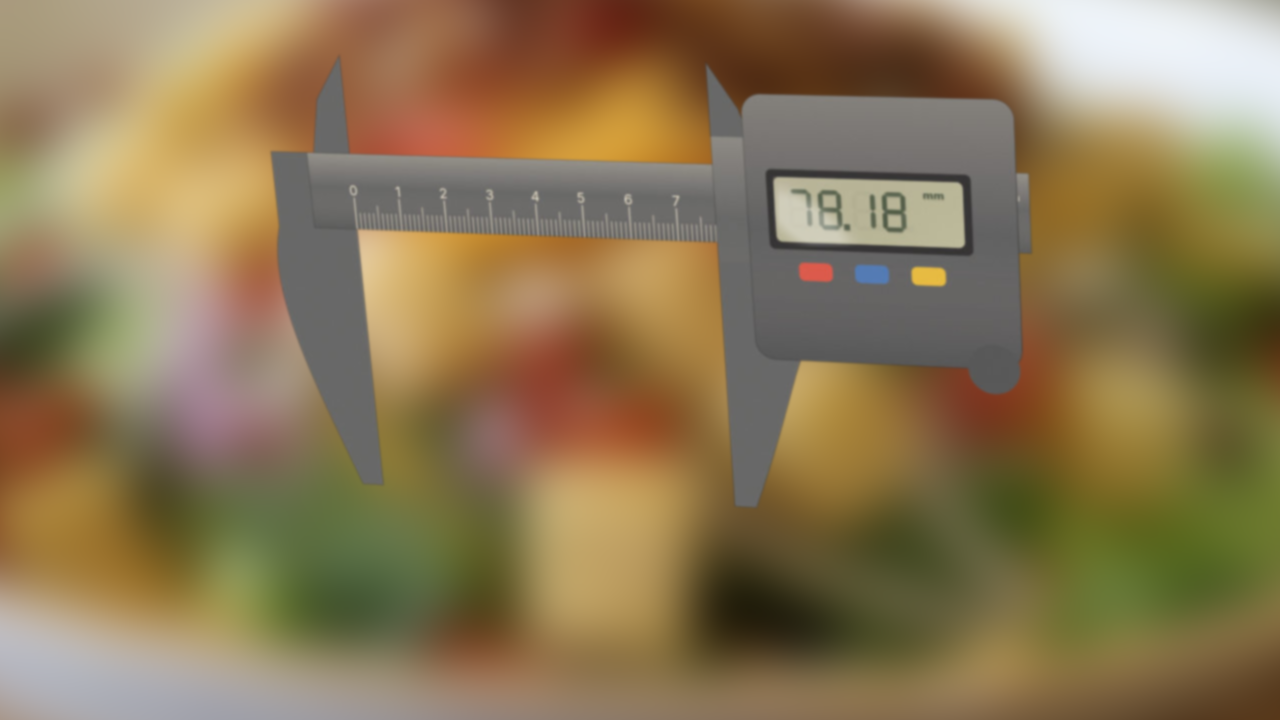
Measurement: 78.18 mm
